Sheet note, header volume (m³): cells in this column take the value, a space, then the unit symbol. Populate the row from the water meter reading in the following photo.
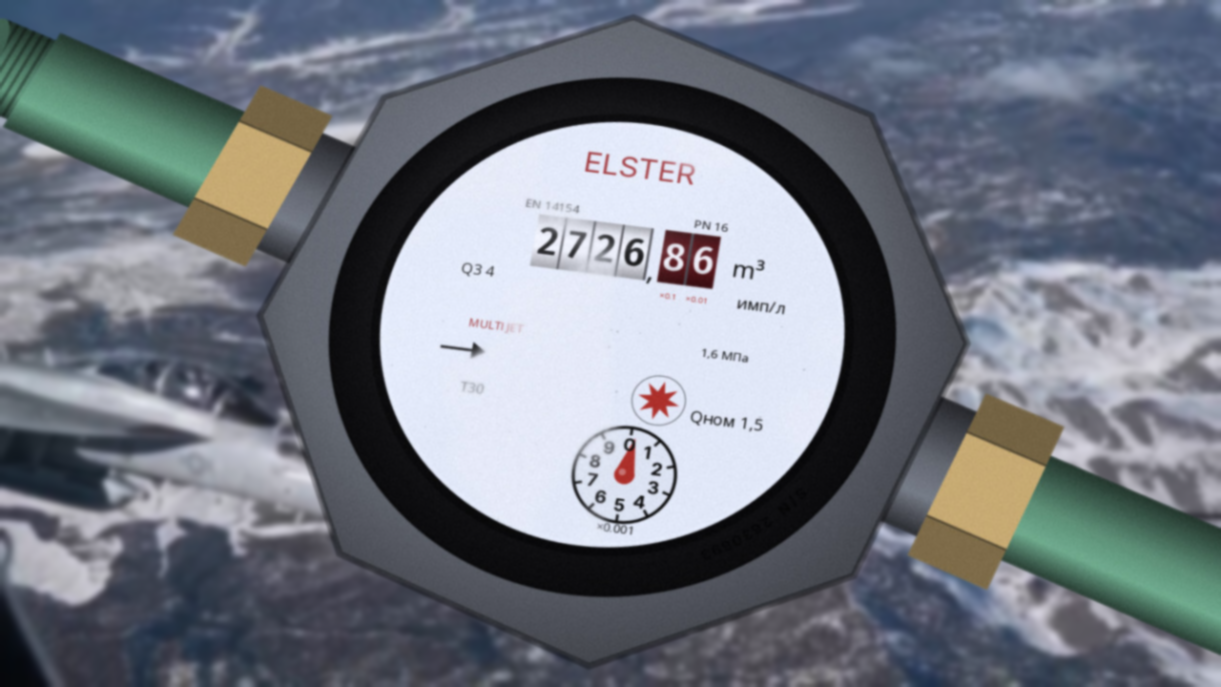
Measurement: 2726.860 m³
